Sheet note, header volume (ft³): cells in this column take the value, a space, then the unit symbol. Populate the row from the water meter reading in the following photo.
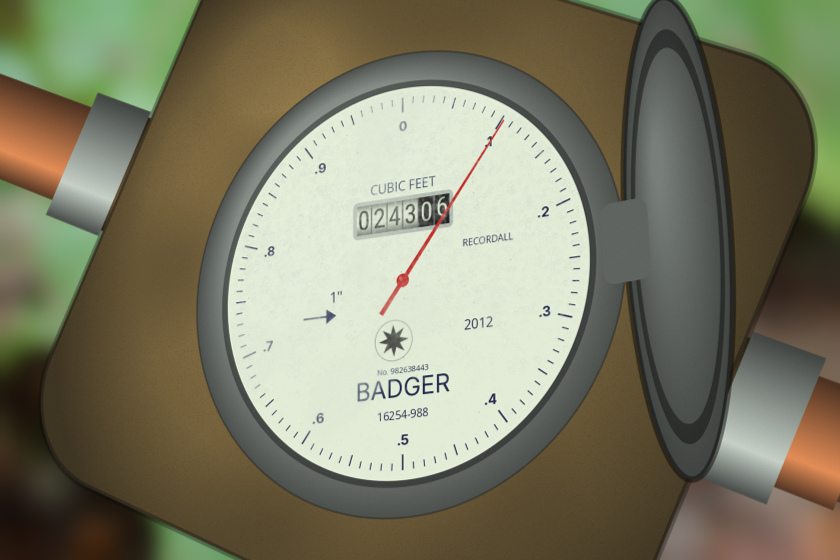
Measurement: 24306.10 ft³
